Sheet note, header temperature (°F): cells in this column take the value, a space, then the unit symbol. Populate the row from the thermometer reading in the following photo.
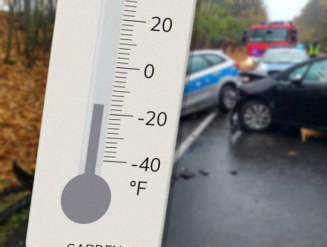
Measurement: -16 °F
